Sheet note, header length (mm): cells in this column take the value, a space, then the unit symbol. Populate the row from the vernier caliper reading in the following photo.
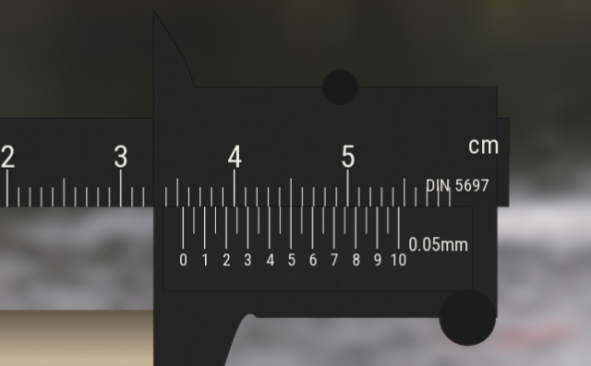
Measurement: 35.5 mm
